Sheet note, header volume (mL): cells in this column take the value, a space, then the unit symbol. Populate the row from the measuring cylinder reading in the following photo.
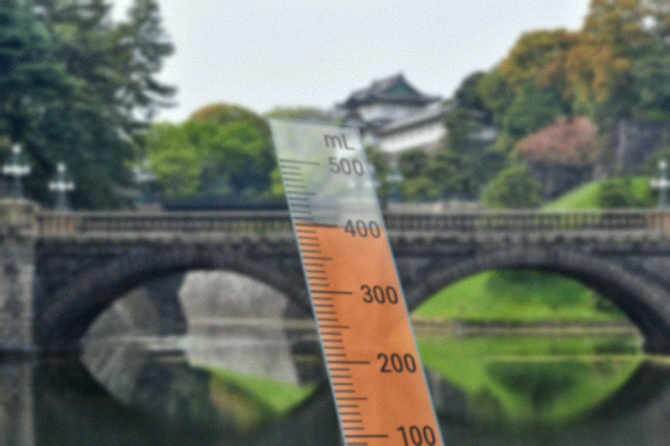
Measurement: 400 mL
